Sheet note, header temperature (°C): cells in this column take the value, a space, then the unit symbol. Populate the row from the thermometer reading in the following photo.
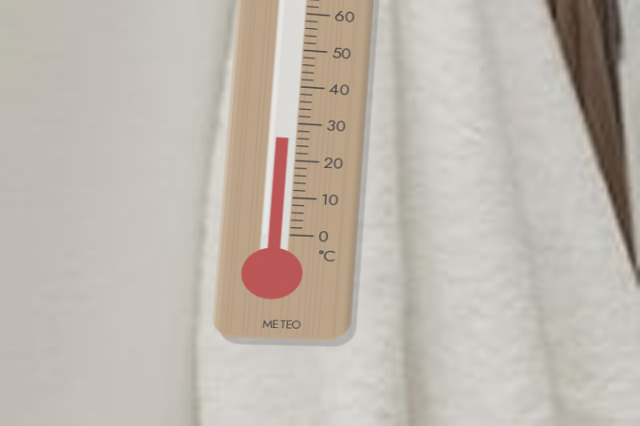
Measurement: 26 °C
